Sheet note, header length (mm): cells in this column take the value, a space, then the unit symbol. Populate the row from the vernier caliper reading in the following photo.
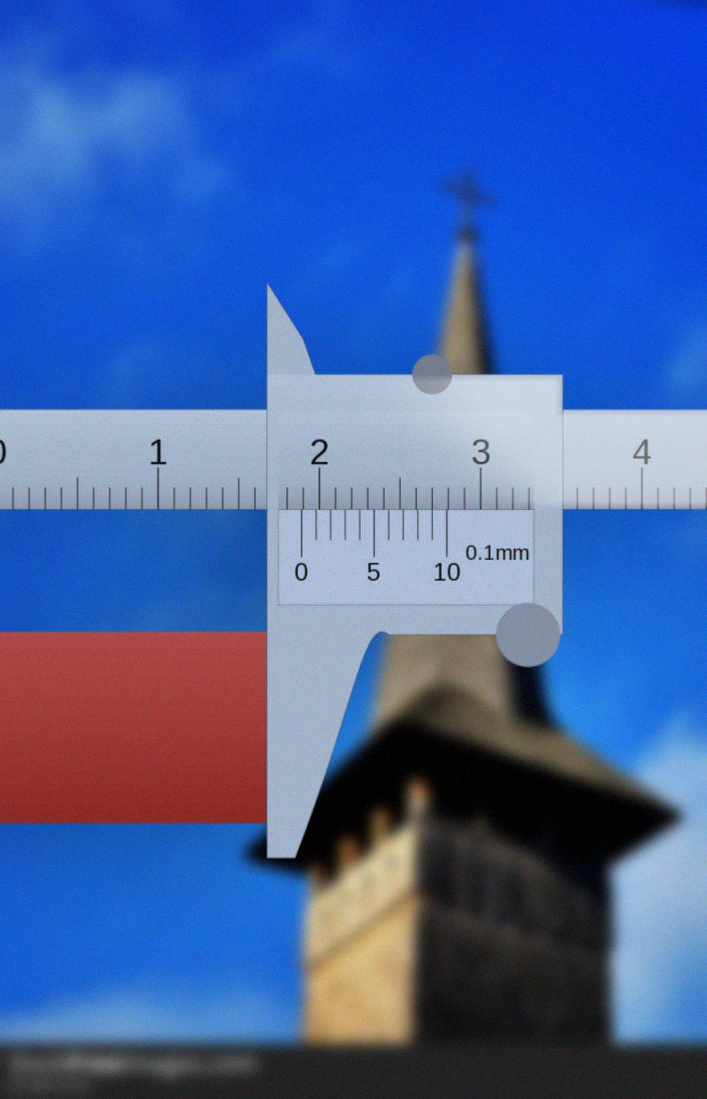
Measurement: 18.9 mm
